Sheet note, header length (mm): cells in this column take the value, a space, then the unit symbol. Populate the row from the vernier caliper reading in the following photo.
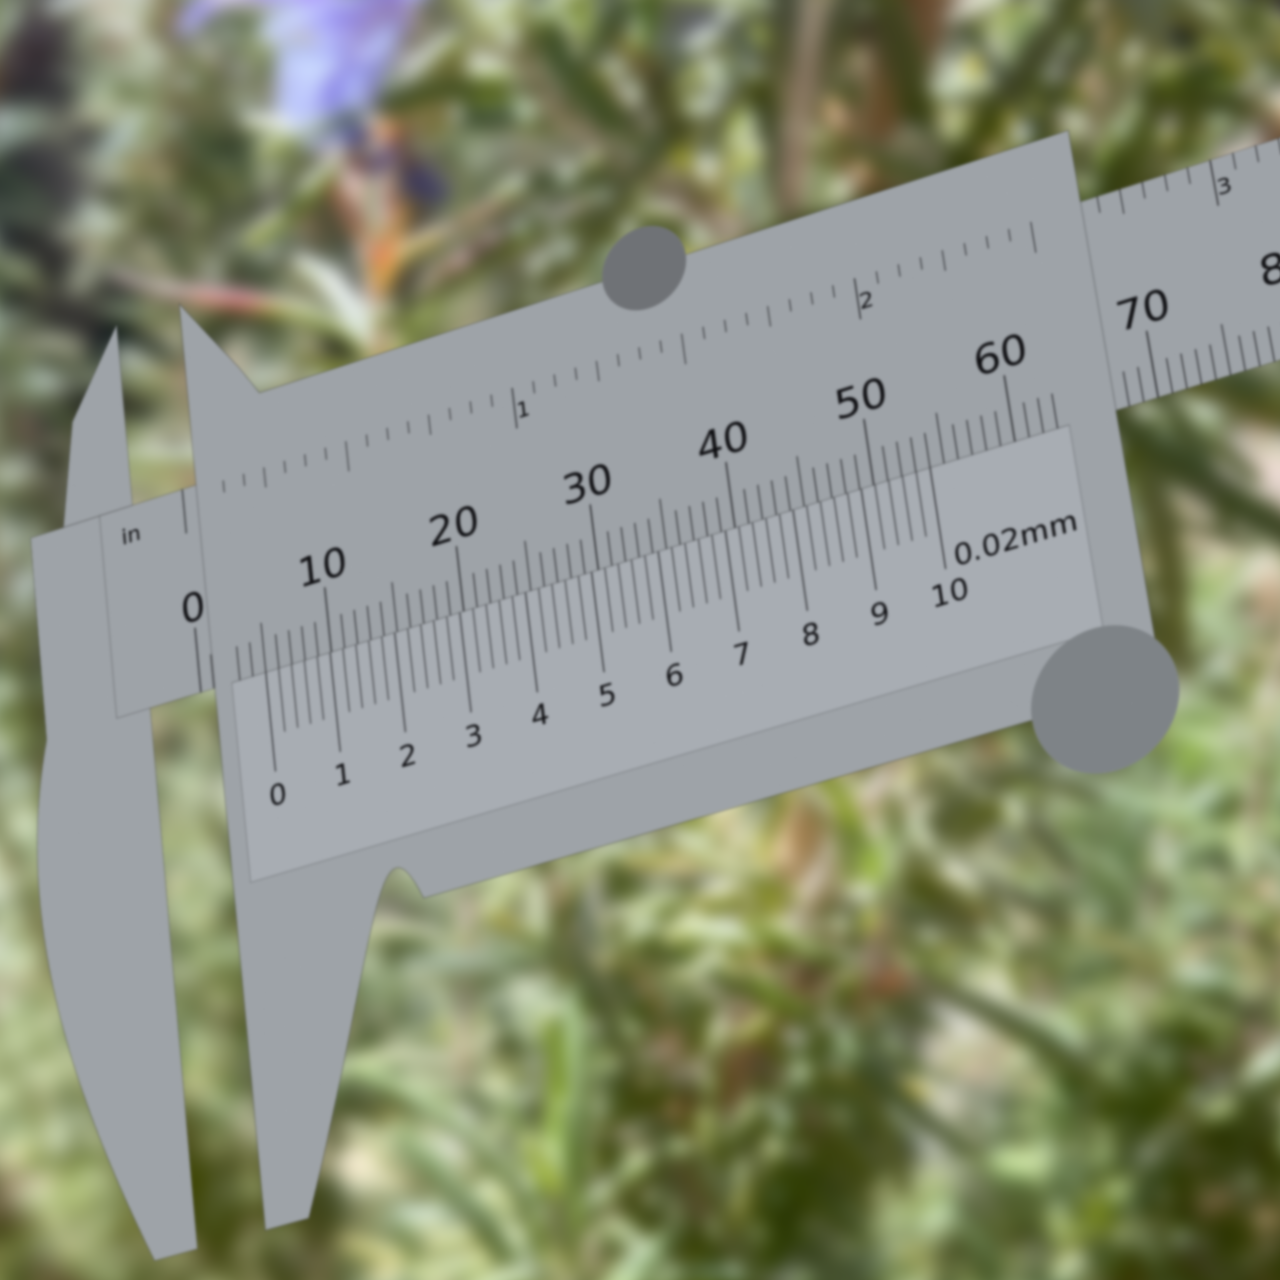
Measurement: 5.0 mm
